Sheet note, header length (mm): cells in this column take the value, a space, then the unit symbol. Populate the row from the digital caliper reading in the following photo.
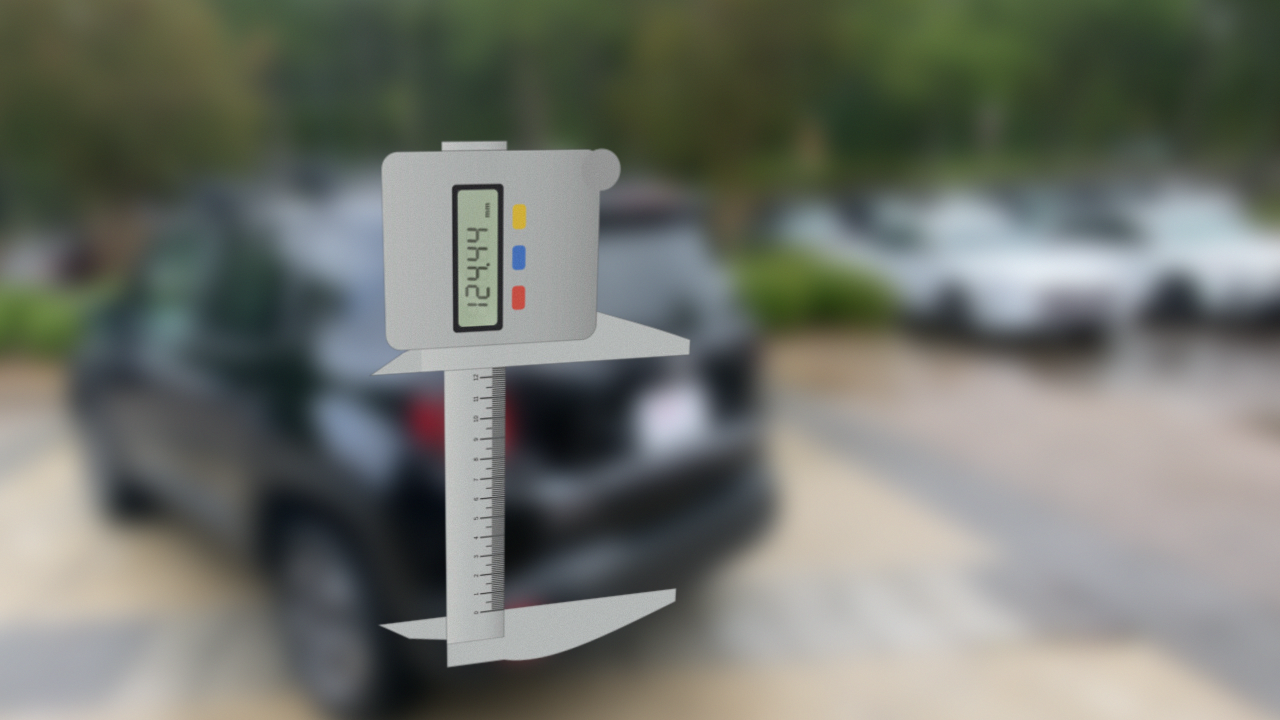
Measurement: 124.44 mm
